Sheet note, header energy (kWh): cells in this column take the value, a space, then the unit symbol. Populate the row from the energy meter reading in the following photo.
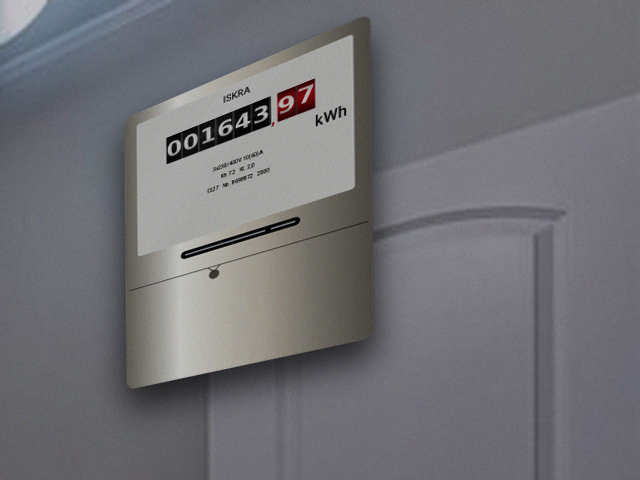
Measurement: 1643.97 kWh
